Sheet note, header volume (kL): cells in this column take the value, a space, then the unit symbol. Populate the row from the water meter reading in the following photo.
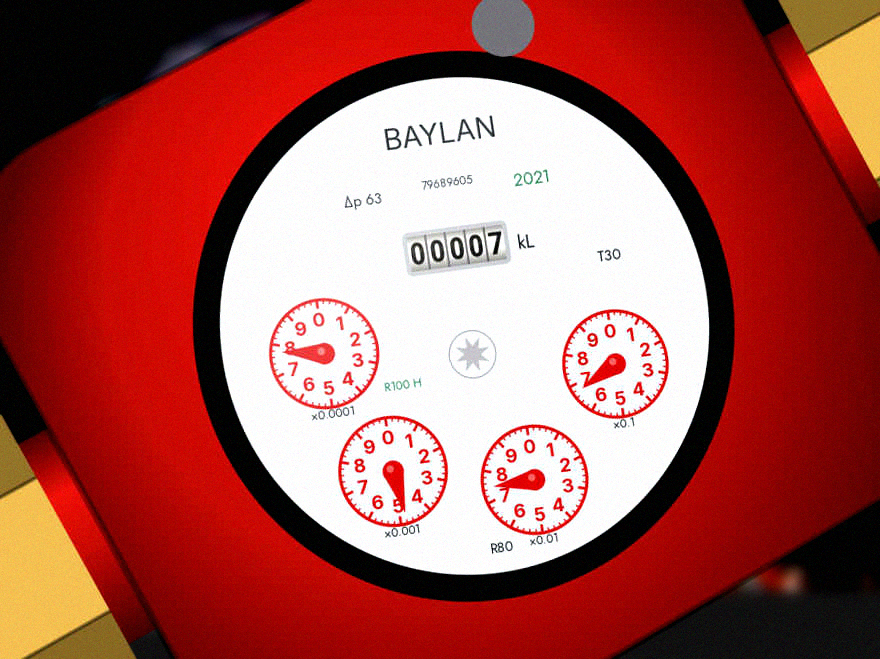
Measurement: 7.6747 kL
